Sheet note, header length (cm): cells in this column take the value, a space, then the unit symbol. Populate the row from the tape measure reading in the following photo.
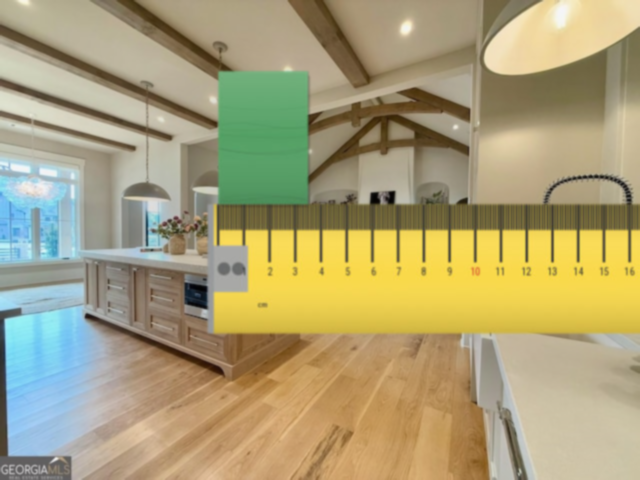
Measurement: 3.5 cm
